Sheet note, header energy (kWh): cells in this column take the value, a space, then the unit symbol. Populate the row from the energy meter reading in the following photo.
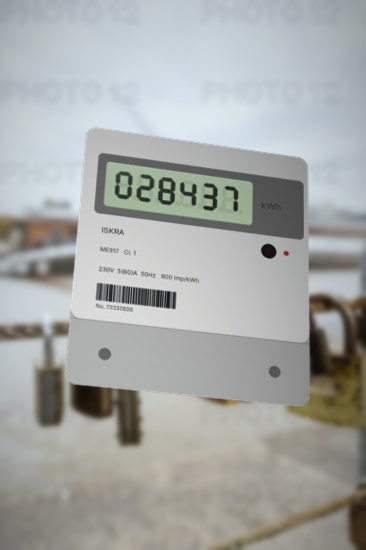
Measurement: 28437 kWh
